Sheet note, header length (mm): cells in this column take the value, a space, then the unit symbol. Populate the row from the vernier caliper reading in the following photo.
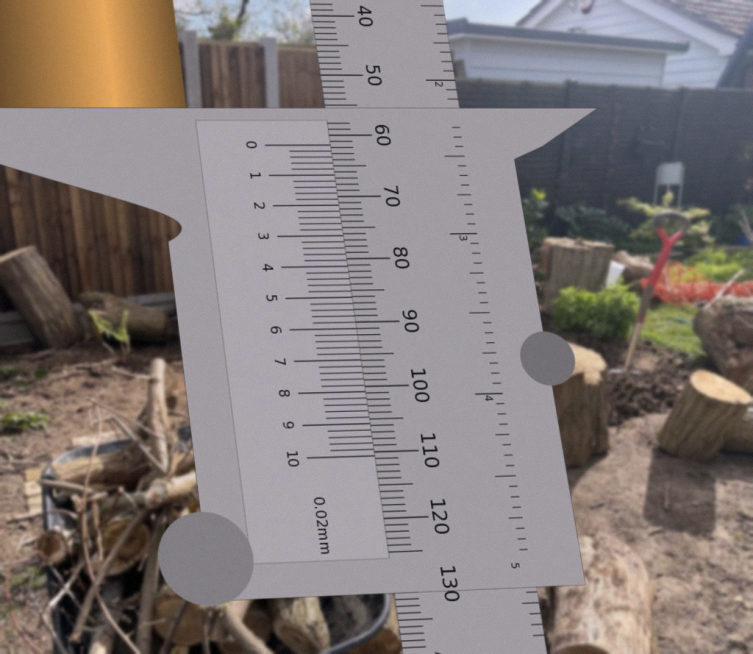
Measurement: 61.6 mm
